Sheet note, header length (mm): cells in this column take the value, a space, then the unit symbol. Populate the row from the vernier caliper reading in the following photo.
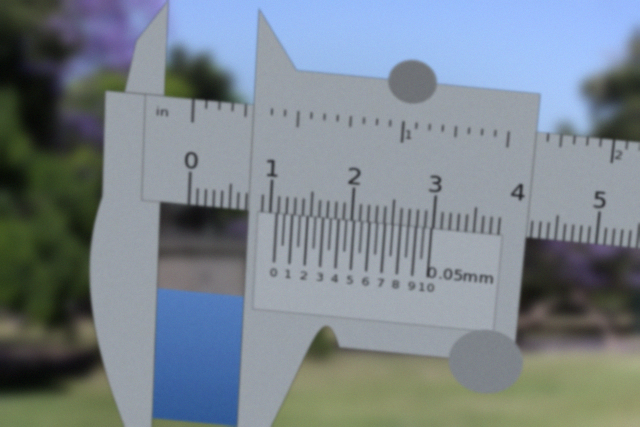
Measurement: 10.8 mm
